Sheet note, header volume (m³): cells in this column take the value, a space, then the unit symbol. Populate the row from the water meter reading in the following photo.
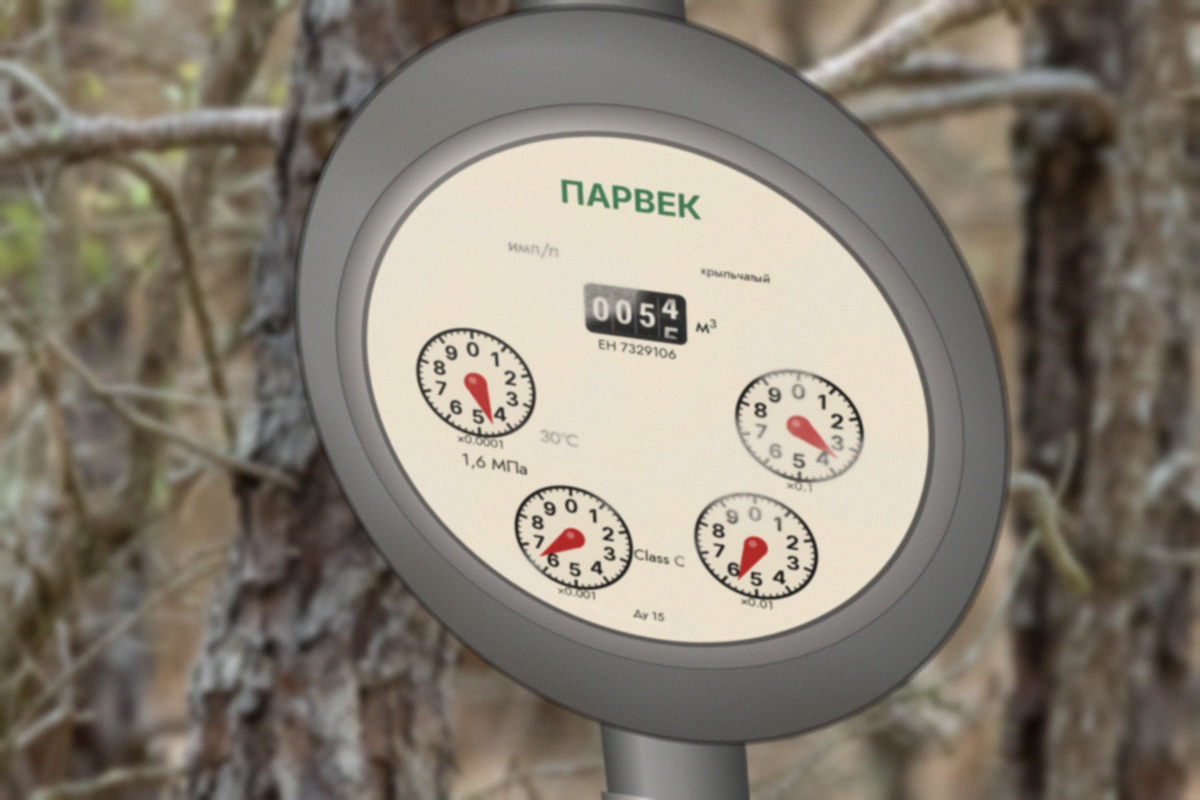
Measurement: 54.3564 m³
